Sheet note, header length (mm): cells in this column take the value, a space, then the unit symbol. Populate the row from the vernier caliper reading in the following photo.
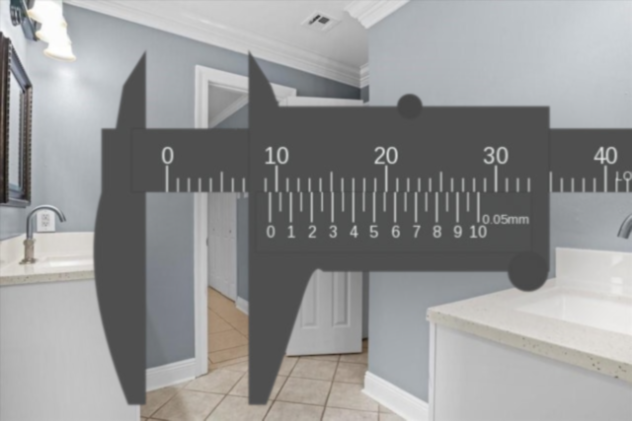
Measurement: 9.4 mm
